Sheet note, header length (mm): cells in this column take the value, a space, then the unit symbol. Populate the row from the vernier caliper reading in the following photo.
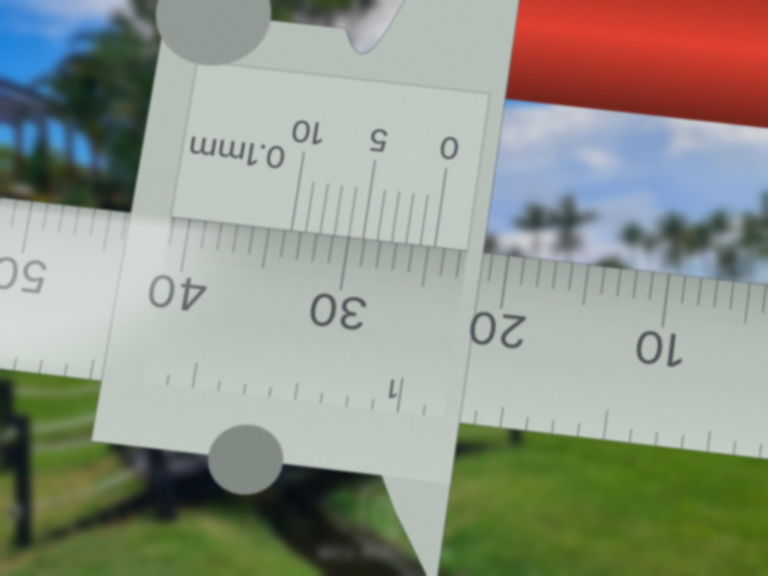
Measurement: 24.6 mm
